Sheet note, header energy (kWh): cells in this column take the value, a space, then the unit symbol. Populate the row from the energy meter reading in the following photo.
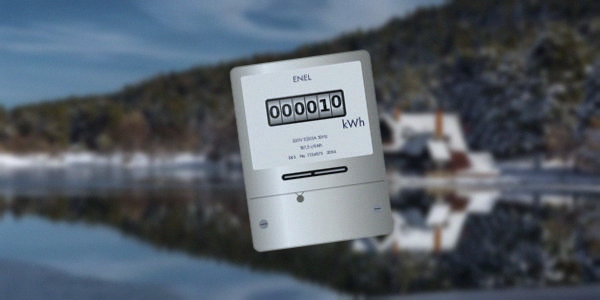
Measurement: 10 kWh
